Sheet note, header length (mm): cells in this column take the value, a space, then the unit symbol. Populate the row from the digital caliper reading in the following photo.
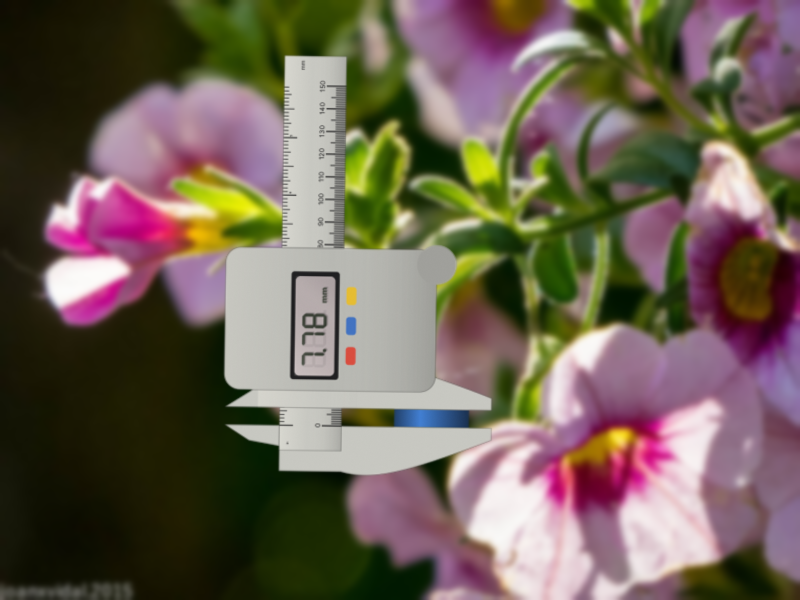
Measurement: 7.78 mm
